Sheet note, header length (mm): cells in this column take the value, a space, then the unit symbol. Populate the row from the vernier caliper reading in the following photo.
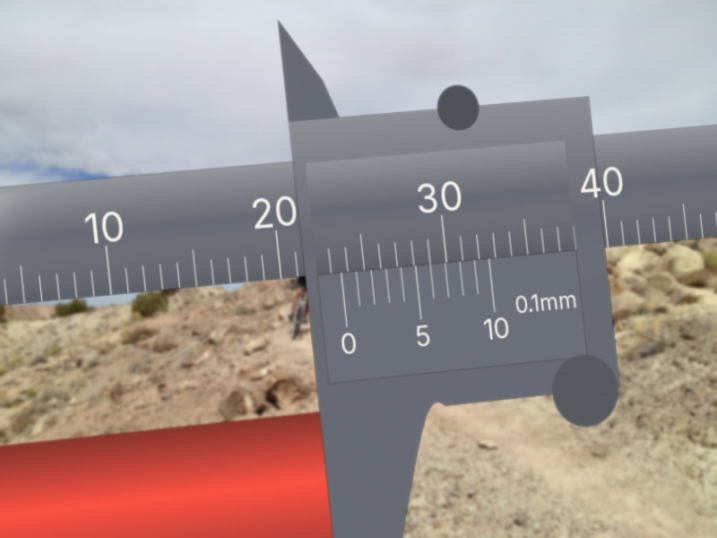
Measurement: 23.6 mm
